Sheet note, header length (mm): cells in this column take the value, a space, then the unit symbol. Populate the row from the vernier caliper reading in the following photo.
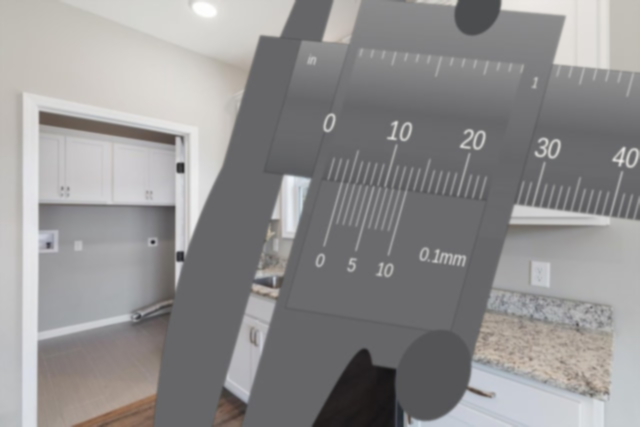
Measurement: 4.0 mm
